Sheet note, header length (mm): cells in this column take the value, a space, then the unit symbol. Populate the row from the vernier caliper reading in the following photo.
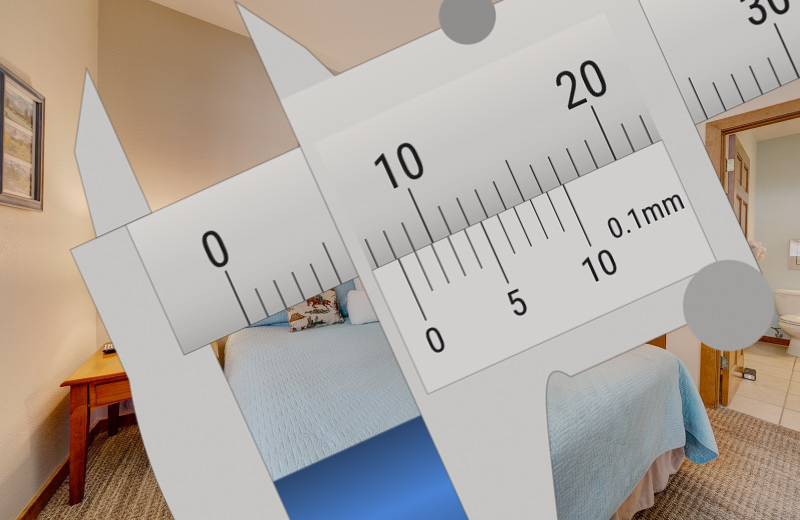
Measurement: 8.1 mm
